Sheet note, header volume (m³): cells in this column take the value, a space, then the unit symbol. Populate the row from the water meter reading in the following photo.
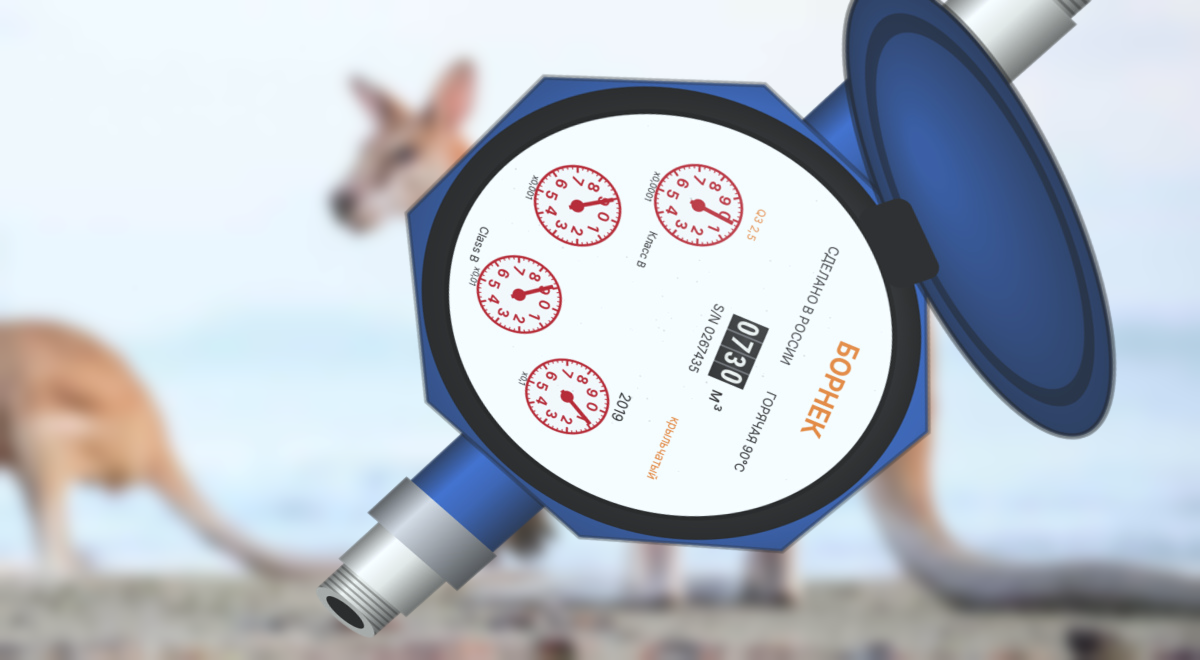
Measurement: 730.0890 m³
